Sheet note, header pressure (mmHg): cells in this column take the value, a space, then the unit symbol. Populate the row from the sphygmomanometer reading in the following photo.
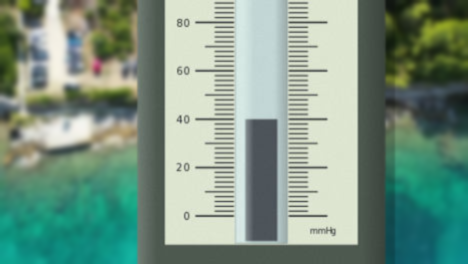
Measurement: 40 mmHg
